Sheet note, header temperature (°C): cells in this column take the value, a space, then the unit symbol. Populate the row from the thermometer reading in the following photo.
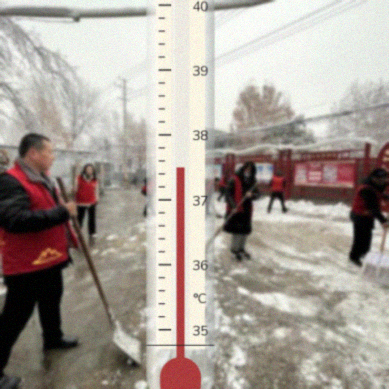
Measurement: 37.5 °C
